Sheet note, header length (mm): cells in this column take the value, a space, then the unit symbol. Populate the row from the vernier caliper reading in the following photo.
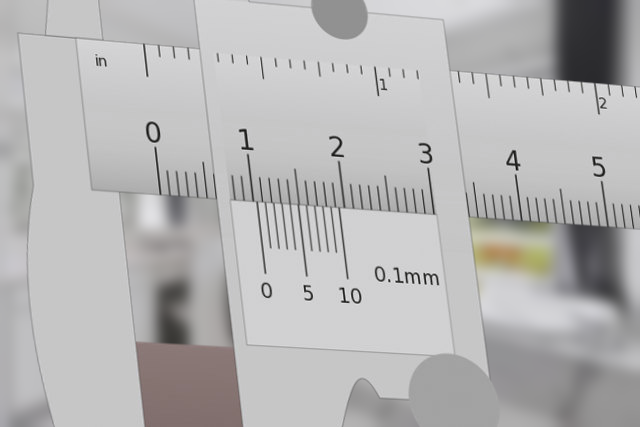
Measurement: 10.4 mm
